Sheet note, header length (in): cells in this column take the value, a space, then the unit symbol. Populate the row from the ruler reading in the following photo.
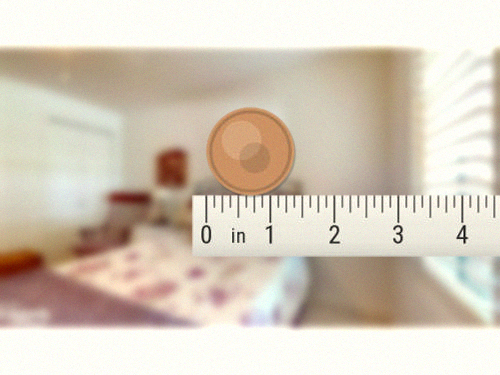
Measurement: 1.375 in
